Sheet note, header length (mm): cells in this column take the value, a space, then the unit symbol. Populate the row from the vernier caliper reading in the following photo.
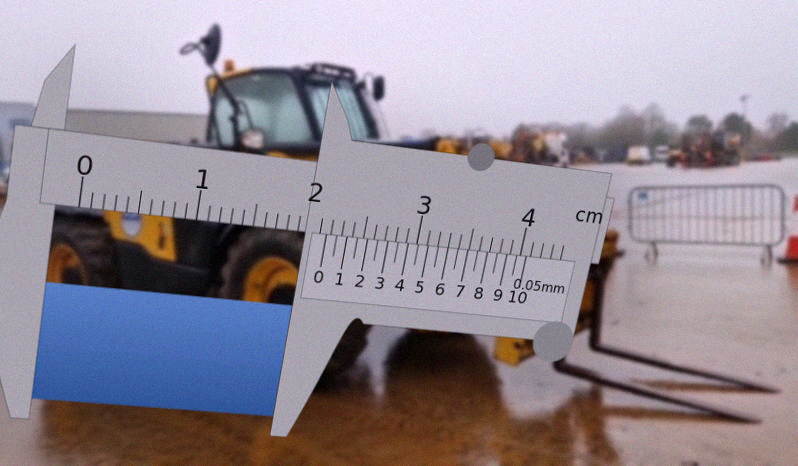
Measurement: 21.6 mm
